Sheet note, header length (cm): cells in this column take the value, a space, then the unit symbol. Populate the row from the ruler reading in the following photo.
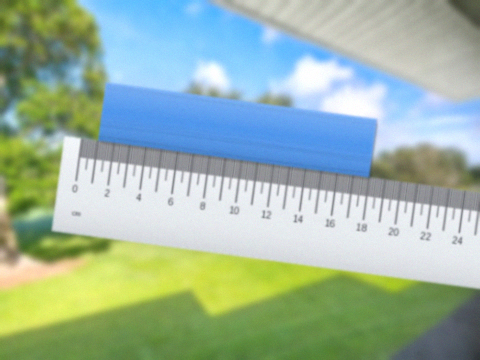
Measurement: 17 cm
